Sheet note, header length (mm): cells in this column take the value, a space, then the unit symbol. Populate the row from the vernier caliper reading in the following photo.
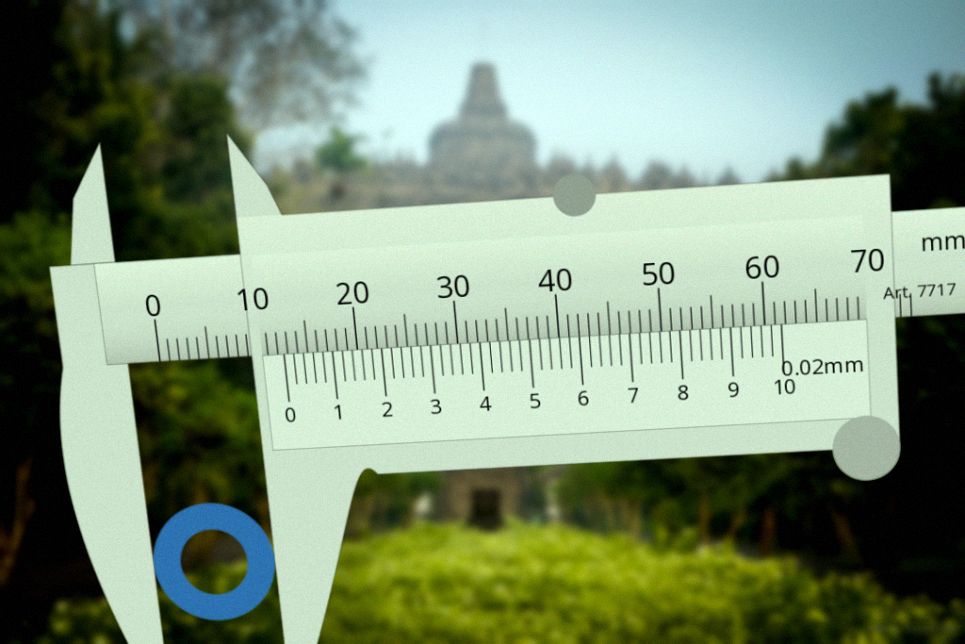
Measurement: 12.6 mm
